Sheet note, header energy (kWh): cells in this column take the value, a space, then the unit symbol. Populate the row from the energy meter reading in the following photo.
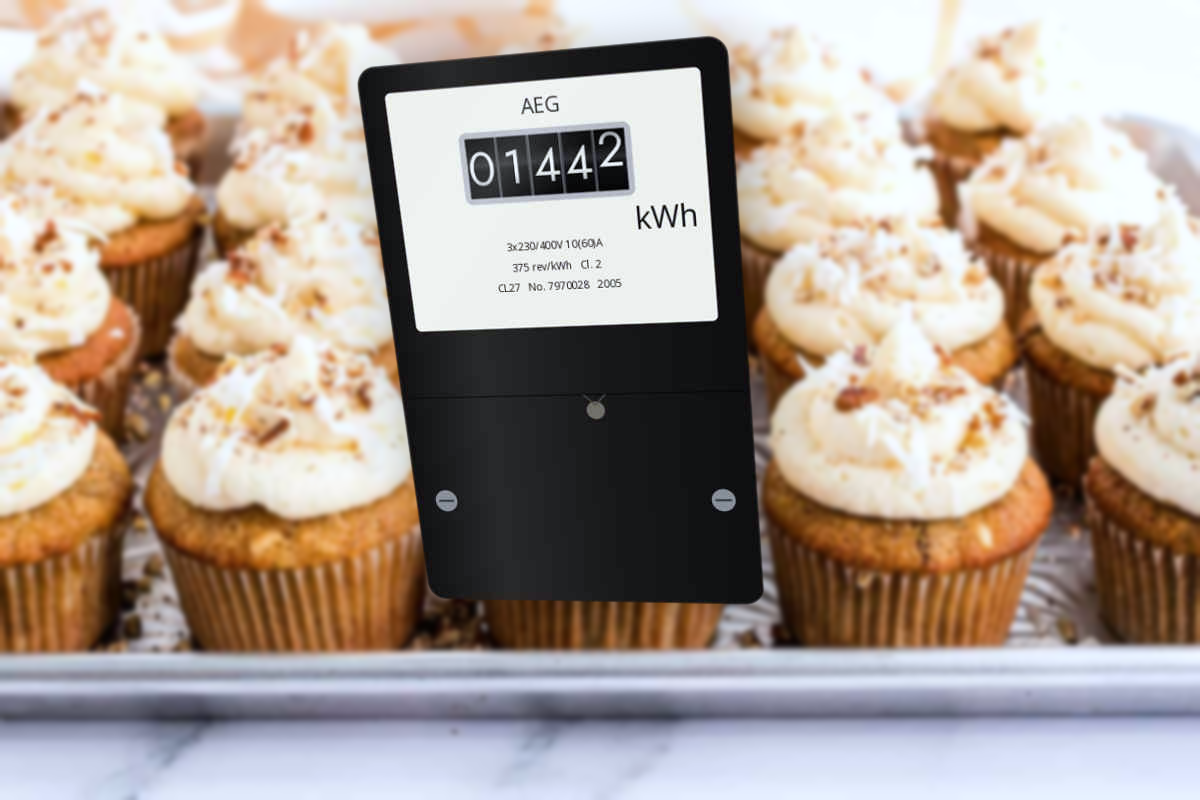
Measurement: 1442 kWh
